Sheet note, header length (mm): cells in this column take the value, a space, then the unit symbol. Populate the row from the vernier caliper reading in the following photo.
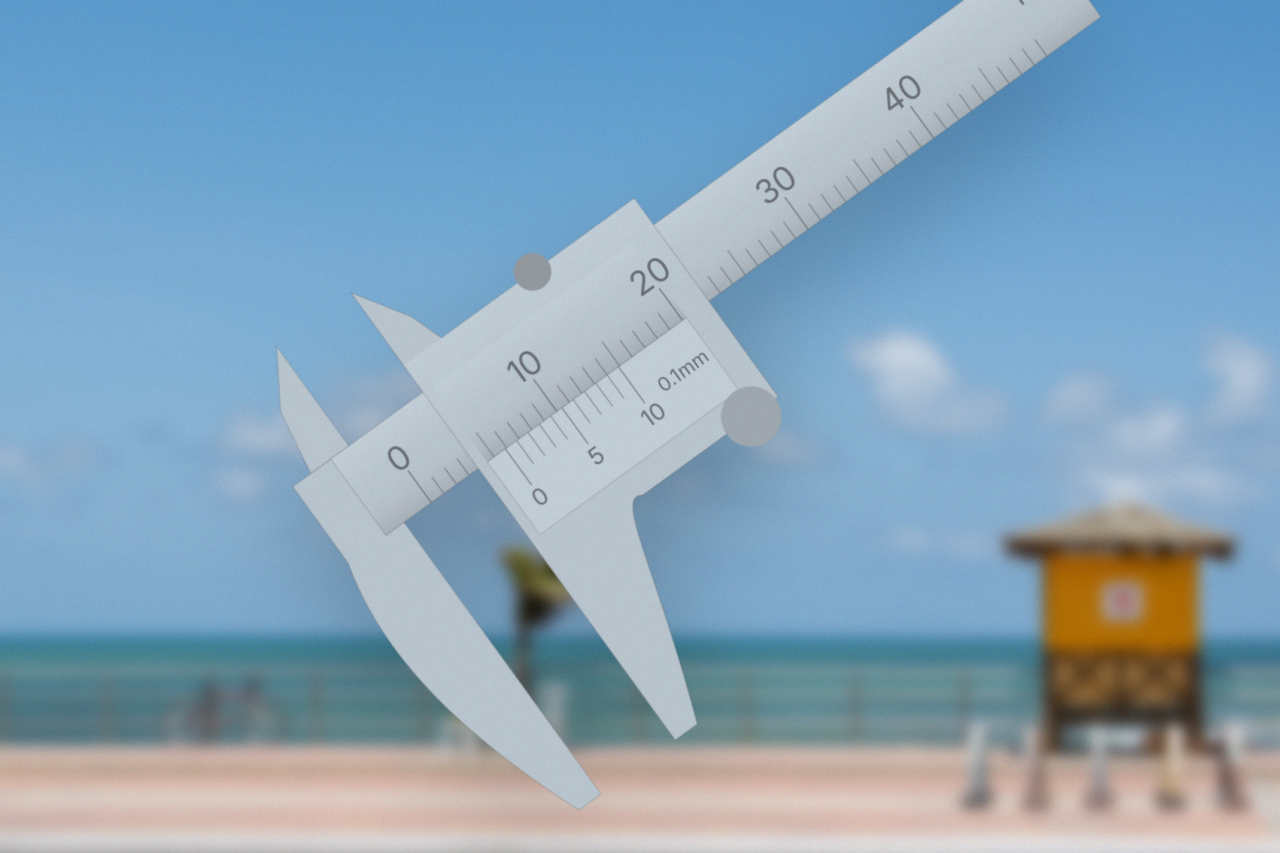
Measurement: 5.9 mm
